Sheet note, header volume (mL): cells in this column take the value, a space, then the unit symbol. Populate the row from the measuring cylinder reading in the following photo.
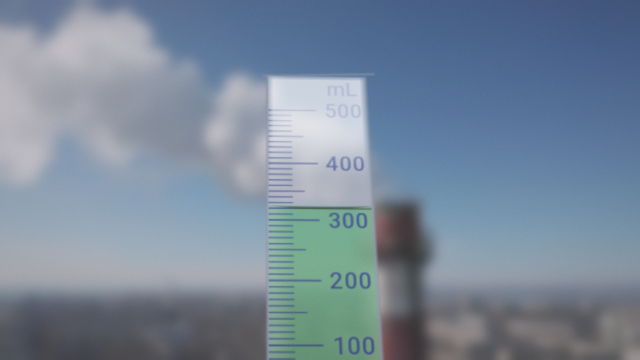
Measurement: 320 mL
